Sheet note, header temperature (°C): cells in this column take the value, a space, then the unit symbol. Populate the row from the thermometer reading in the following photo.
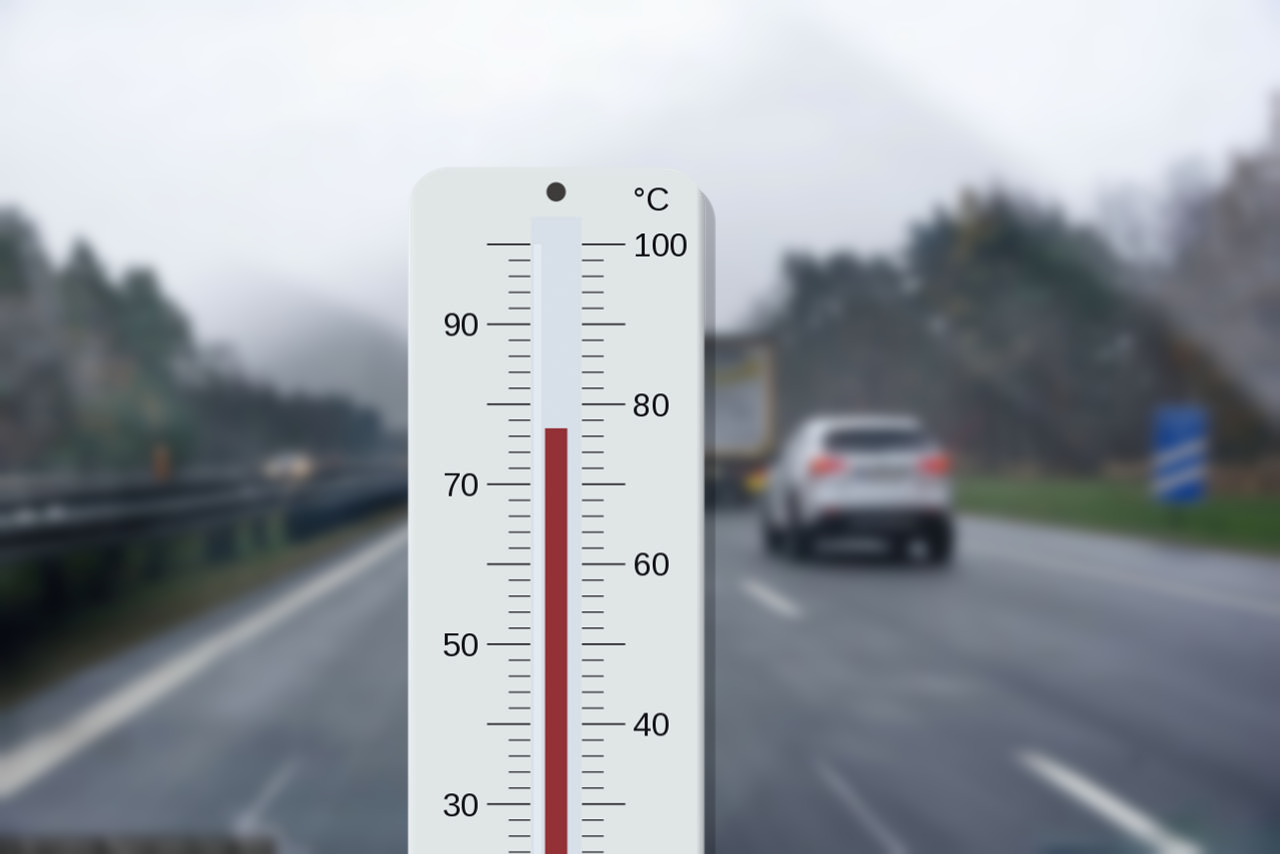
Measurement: 77 °C
